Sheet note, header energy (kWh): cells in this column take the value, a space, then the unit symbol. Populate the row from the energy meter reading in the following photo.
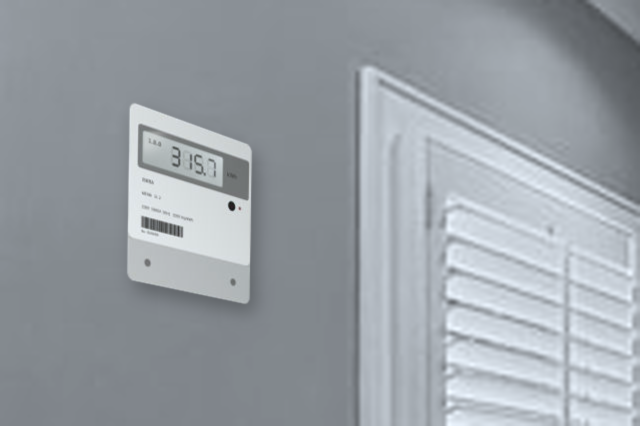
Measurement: 315.7 kWh
